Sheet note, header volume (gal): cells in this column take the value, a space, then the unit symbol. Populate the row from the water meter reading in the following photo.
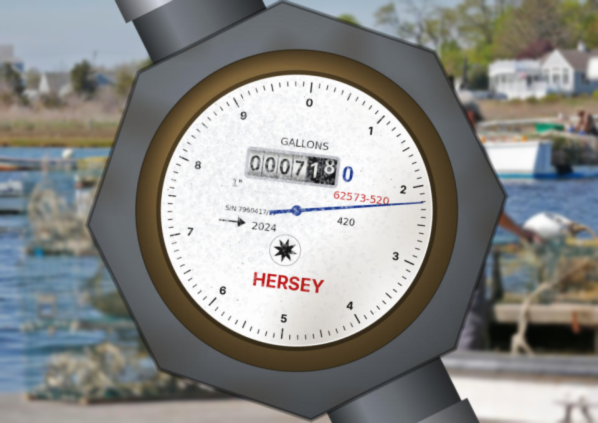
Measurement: 7182.2 gal
